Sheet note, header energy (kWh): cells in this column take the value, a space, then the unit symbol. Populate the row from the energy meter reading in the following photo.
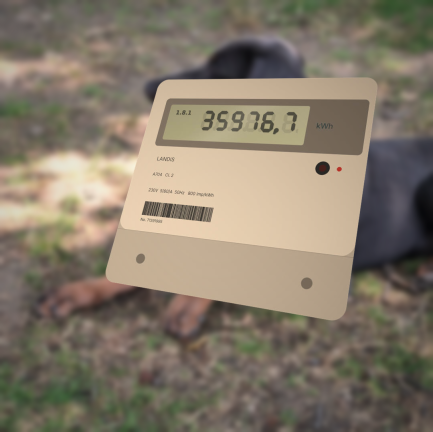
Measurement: 35976.7 kWh
